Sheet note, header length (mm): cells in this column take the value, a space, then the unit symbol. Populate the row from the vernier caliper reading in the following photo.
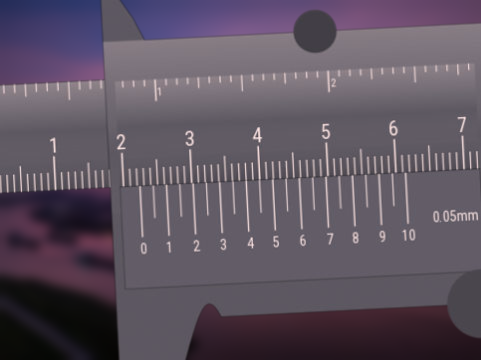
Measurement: 22.4 mm
